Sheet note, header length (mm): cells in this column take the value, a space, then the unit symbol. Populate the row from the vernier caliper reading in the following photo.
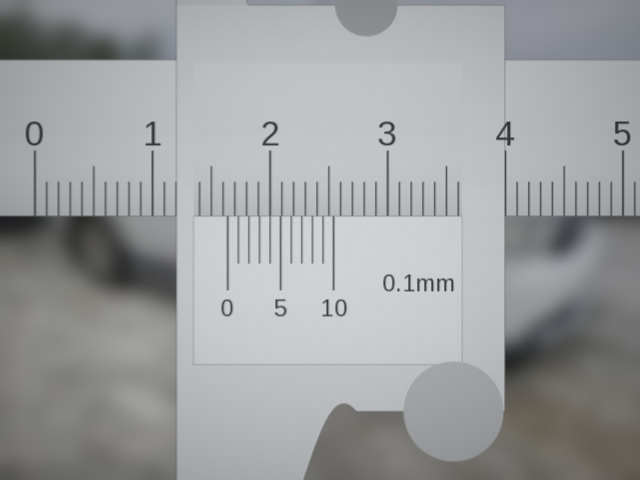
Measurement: 16.4 mm
